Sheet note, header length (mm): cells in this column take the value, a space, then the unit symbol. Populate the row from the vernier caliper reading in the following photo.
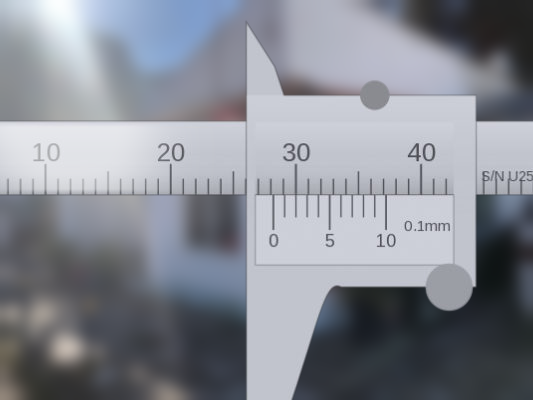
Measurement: 28.2 mm
